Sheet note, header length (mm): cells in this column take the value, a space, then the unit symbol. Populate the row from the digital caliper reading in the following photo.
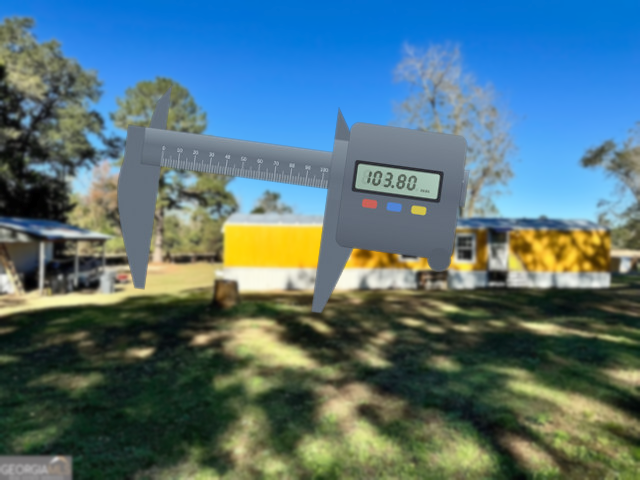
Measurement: 103.80 mm
